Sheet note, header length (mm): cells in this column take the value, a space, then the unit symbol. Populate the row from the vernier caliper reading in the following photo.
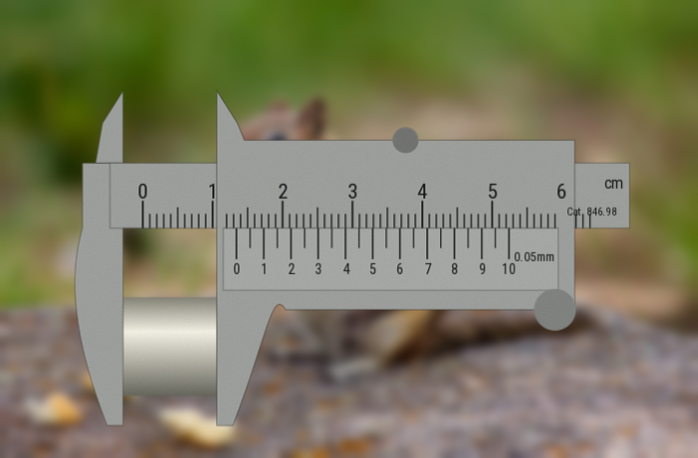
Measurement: 13.4 mm
